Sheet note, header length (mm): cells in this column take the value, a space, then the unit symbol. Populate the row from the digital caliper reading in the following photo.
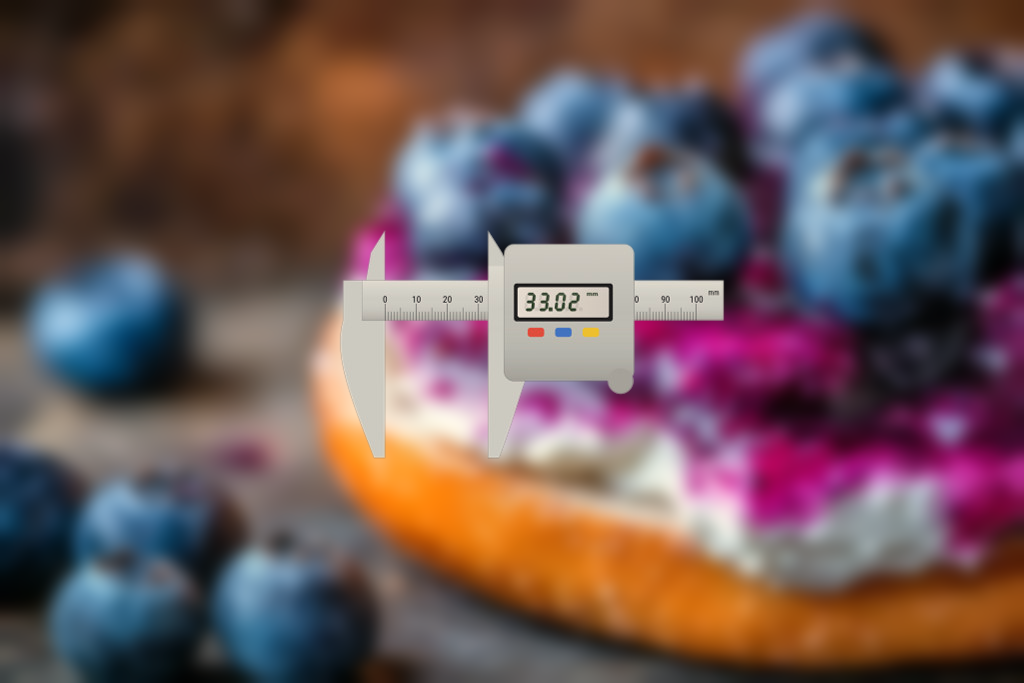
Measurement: 33.02 mm
